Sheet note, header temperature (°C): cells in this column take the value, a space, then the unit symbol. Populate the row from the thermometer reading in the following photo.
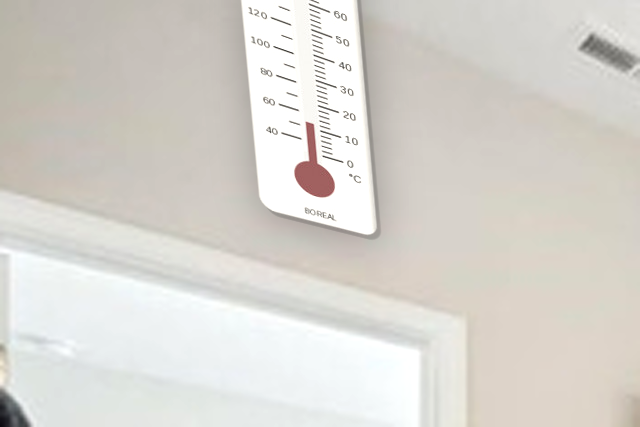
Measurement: 12 °C
